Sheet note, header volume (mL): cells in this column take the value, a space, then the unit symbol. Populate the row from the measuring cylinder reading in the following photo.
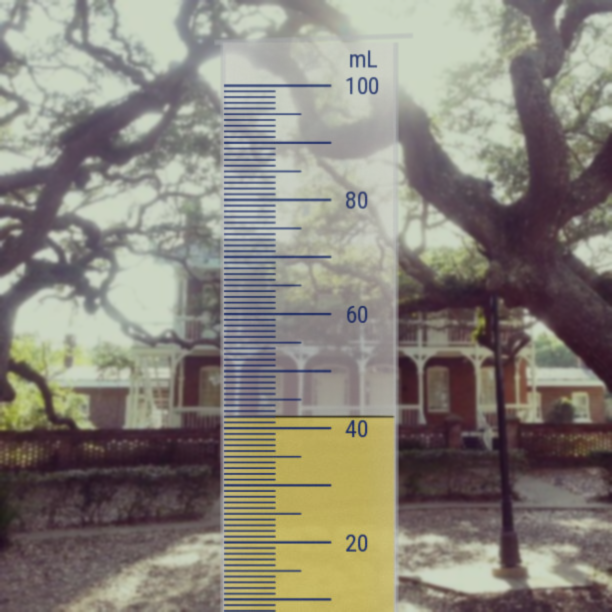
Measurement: 42 mL
